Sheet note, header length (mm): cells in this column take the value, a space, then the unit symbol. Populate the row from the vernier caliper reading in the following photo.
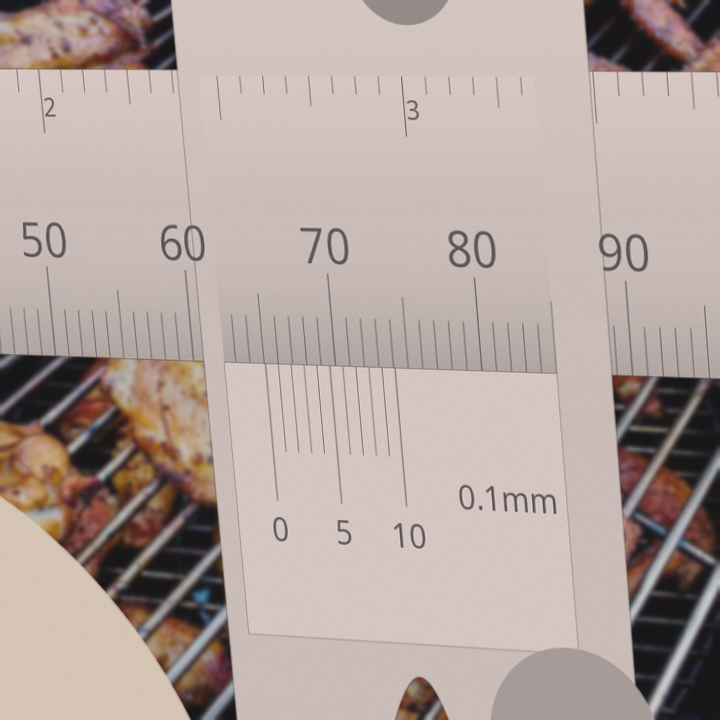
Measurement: 65.1 mm
